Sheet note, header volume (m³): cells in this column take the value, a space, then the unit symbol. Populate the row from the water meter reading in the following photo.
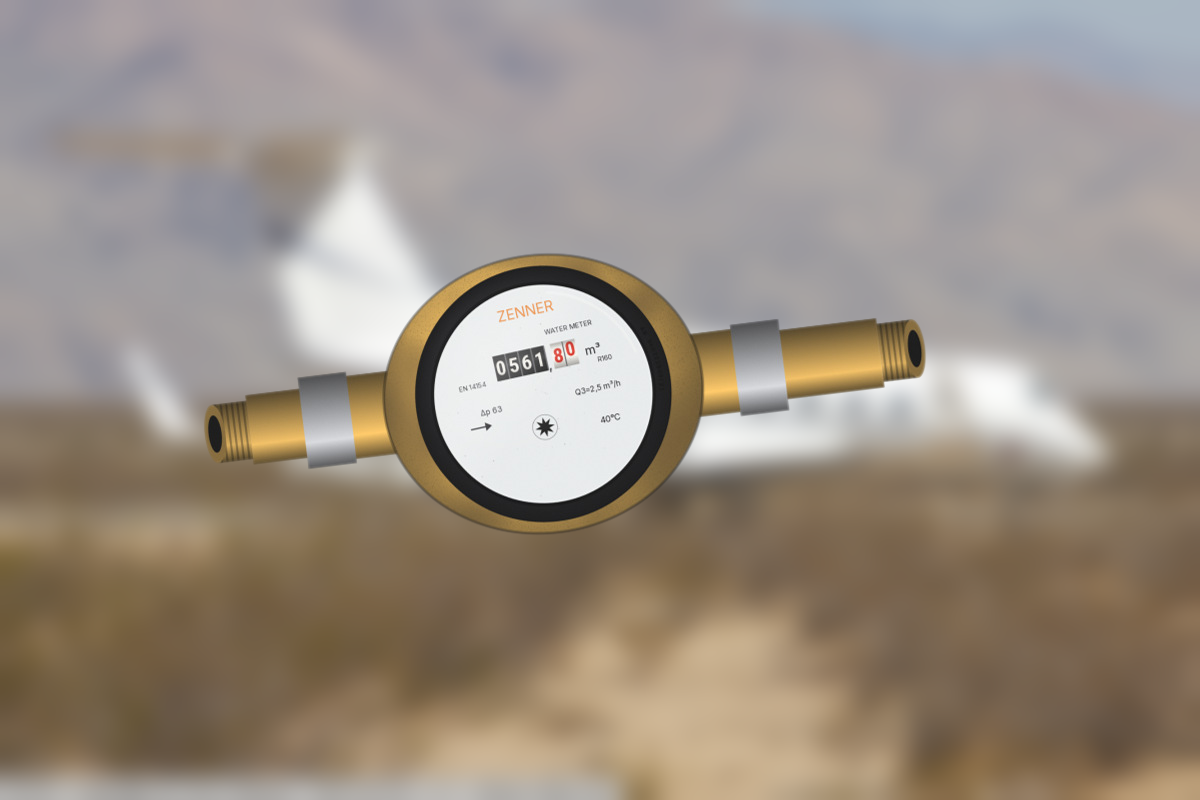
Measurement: 561.80 m³
